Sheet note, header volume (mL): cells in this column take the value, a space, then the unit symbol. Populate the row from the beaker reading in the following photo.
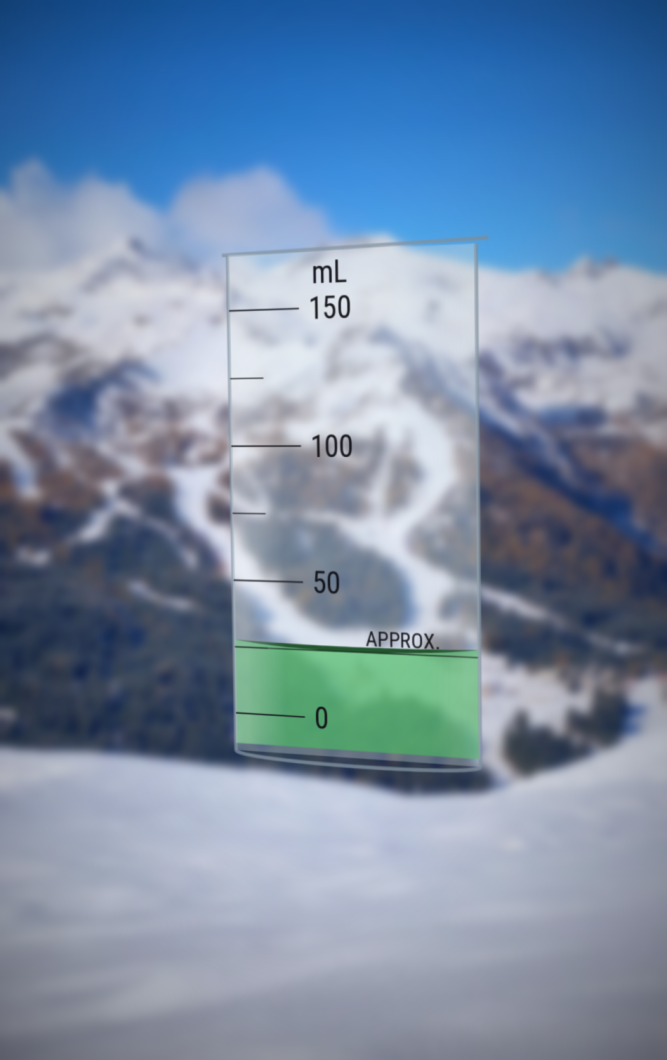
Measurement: 25 mL
